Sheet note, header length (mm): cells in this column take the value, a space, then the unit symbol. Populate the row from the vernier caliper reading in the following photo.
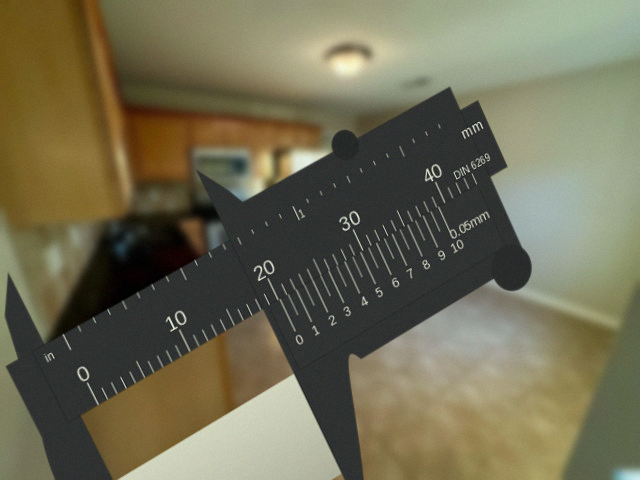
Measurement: 20.2 mm
